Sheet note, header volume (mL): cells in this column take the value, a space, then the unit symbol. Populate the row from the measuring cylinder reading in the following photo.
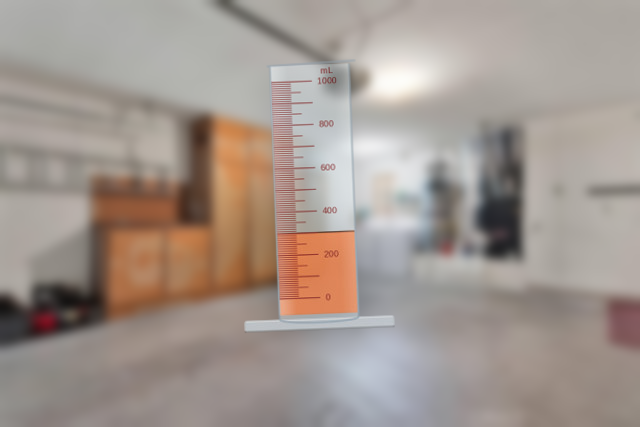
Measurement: 300 mL
